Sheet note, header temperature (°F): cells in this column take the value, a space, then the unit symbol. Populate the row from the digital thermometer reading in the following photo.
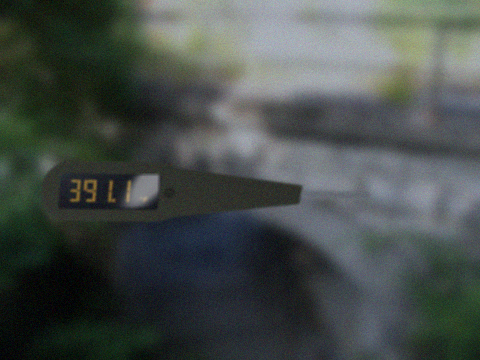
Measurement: 391.1 °F
